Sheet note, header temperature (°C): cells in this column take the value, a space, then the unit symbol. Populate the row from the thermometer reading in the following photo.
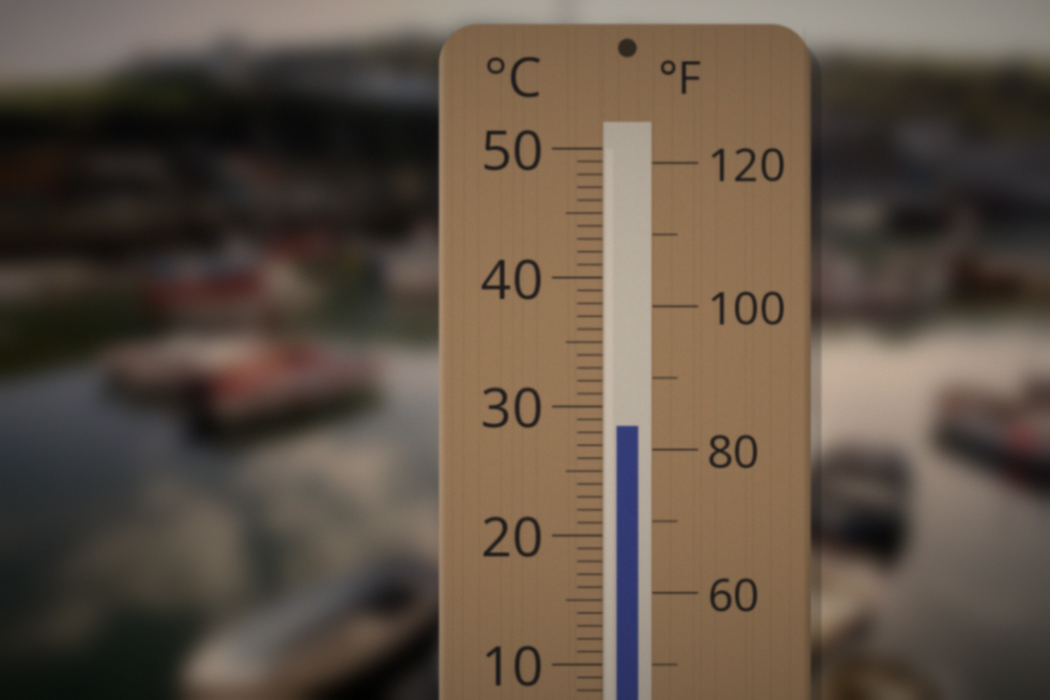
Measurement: 28.5 °C
